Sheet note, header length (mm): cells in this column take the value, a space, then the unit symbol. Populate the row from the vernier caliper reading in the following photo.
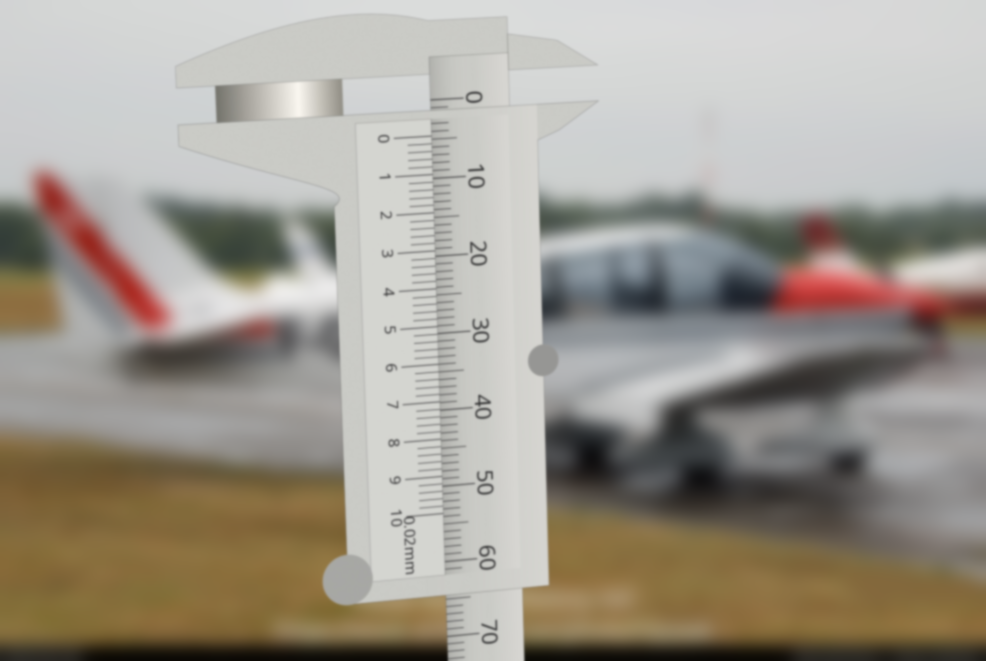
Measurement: 4.6 mm
